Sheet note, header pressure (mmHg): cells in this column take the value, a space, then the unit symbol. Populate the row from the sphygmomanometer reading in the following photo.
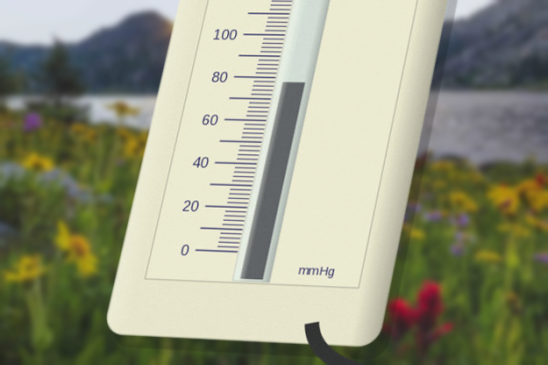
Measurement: 78 mmHg
